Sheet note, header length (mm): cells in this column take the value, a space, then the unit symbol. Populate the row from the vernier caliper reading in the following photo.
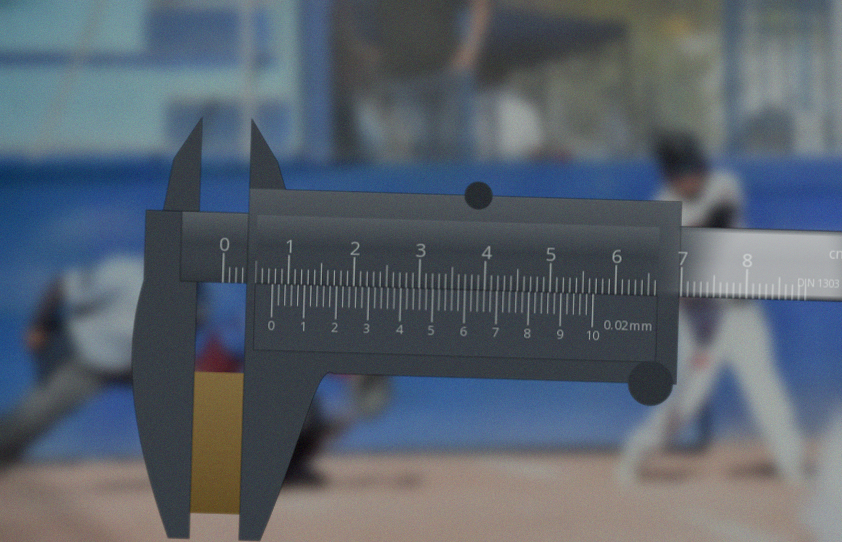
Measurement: 7.6 mm
